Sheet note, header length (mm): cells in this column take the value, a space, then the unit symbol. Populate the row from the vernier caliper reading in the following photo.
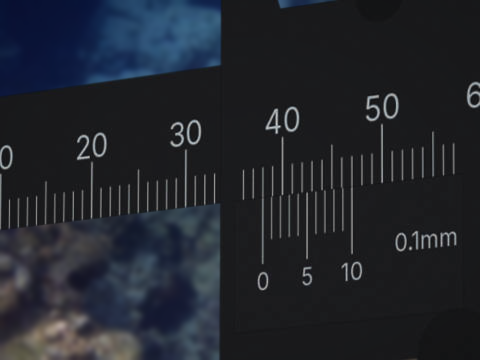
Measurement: 38.0 mm
